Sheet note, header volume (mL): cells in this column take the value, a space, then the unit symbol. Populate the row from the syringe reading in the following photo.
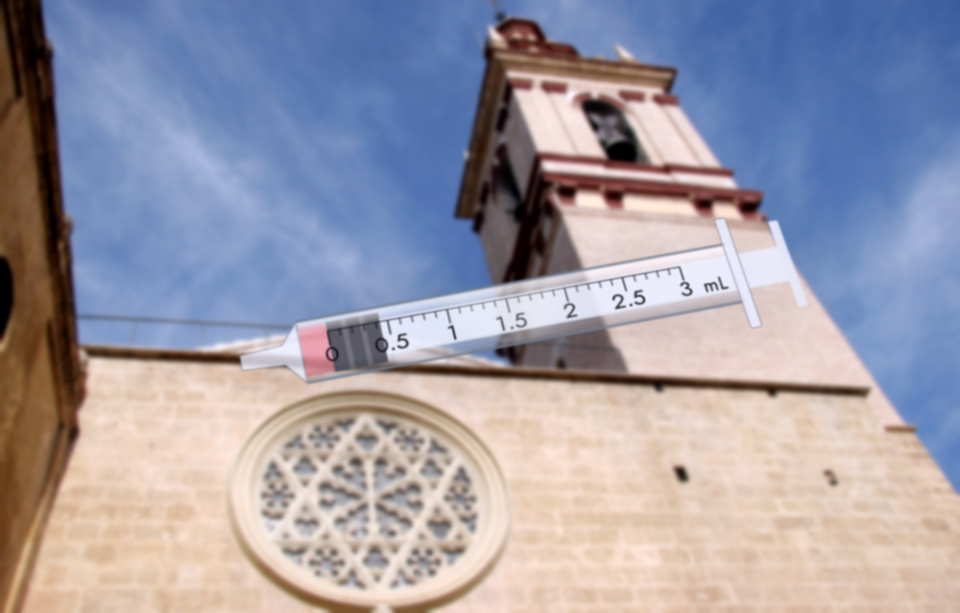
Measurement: 0 mL
